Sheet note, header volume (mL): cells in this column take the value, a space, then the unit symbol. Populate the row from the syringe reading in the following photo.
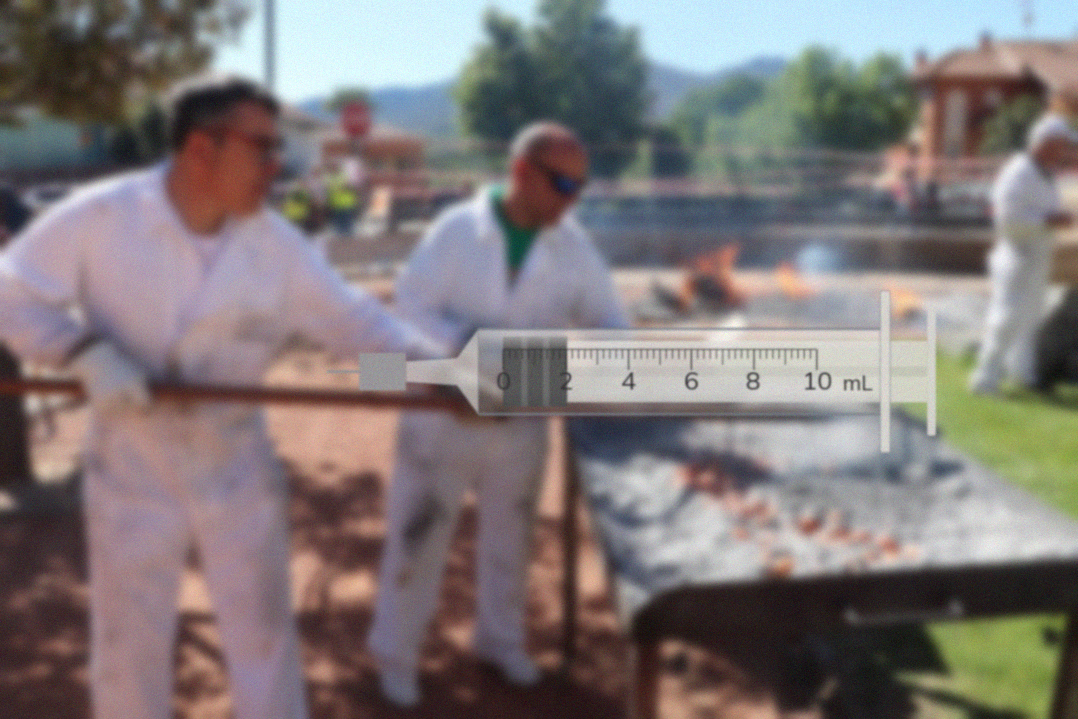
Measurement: 0 mL
